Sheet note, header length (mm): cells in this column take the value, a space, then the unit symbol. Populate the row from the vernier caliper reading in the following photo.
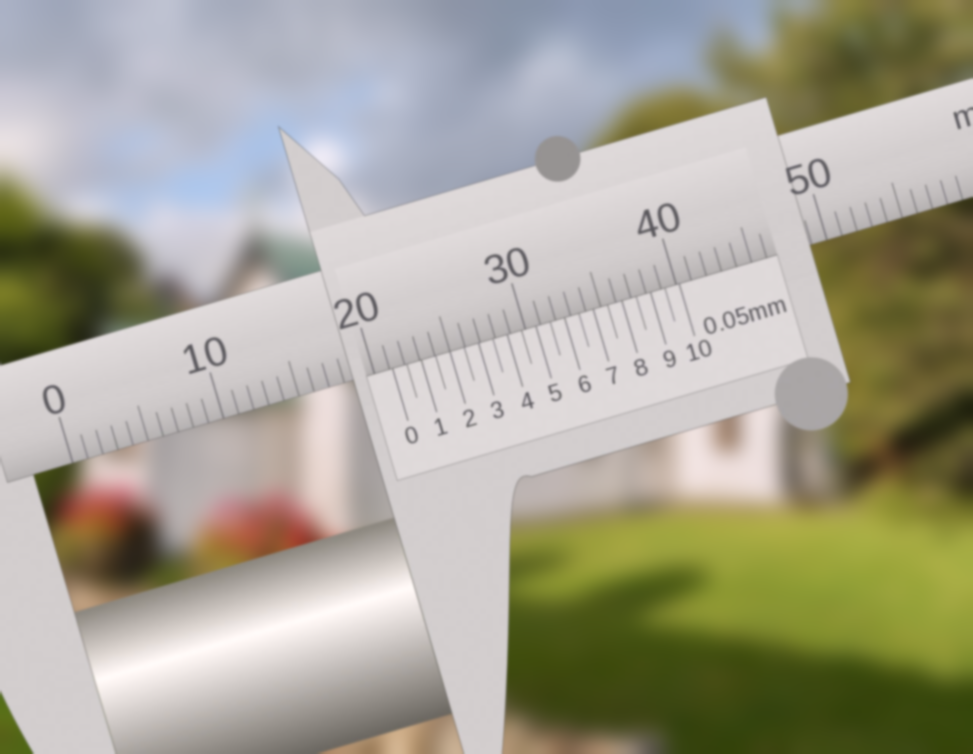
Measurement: 21.2 mm
